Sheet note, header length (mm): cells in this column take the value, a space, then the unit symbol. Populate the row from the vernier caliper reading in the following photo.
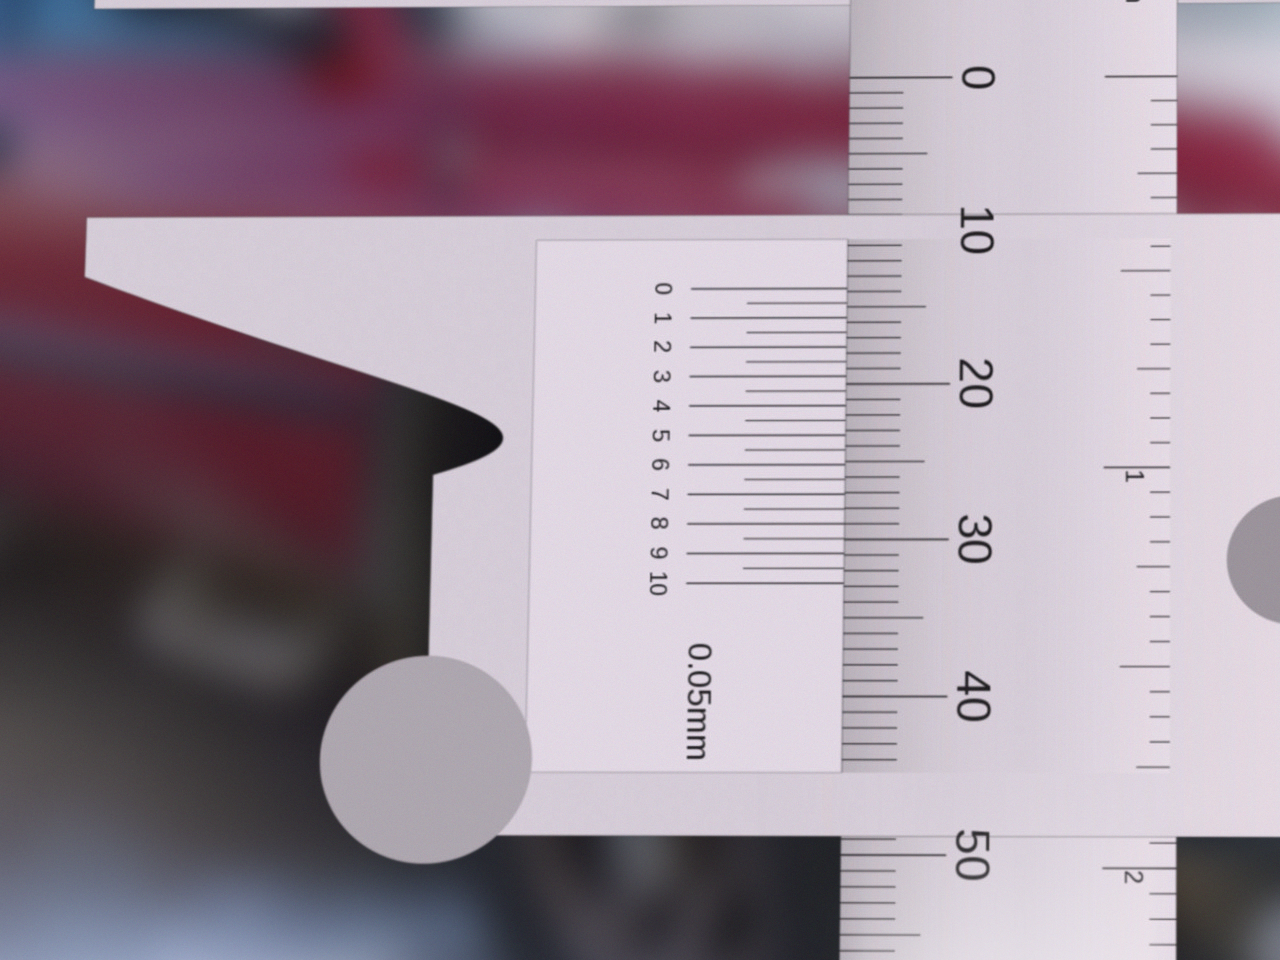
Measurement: 13.8 mm
